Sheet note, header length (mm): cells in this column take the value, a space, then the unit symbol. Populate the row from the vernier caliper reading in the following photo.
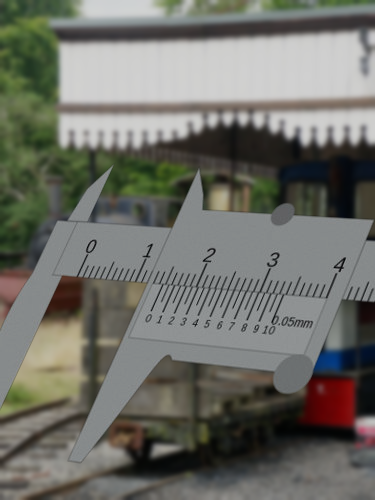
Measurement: 14.6 mm
